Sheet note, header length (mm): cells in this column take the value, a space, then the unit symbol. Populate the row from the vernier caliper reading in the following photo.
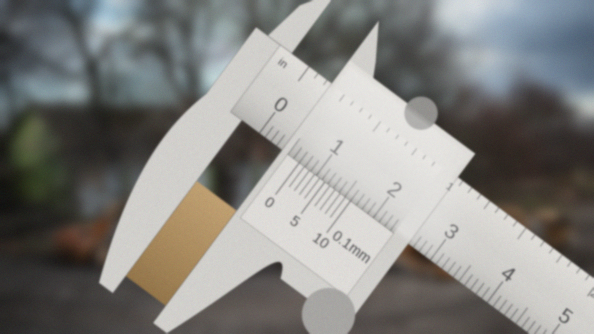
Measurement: 7.0 mm
